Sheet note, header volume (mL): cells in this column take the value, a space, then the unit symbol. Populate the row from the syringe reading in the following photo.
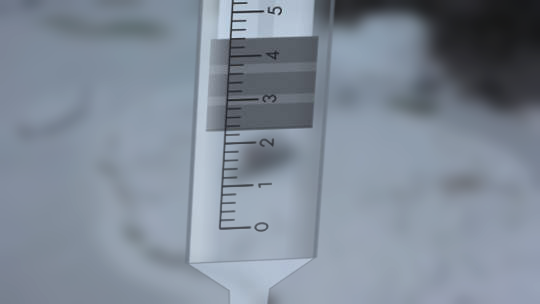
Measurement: 2.3 mL
